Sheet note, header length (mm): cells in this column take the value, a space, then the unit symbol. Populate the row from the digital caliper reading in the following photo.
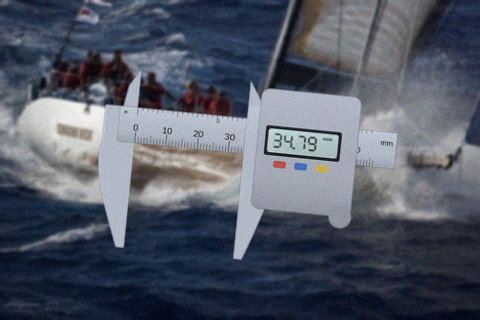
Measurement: 34.79 mm
